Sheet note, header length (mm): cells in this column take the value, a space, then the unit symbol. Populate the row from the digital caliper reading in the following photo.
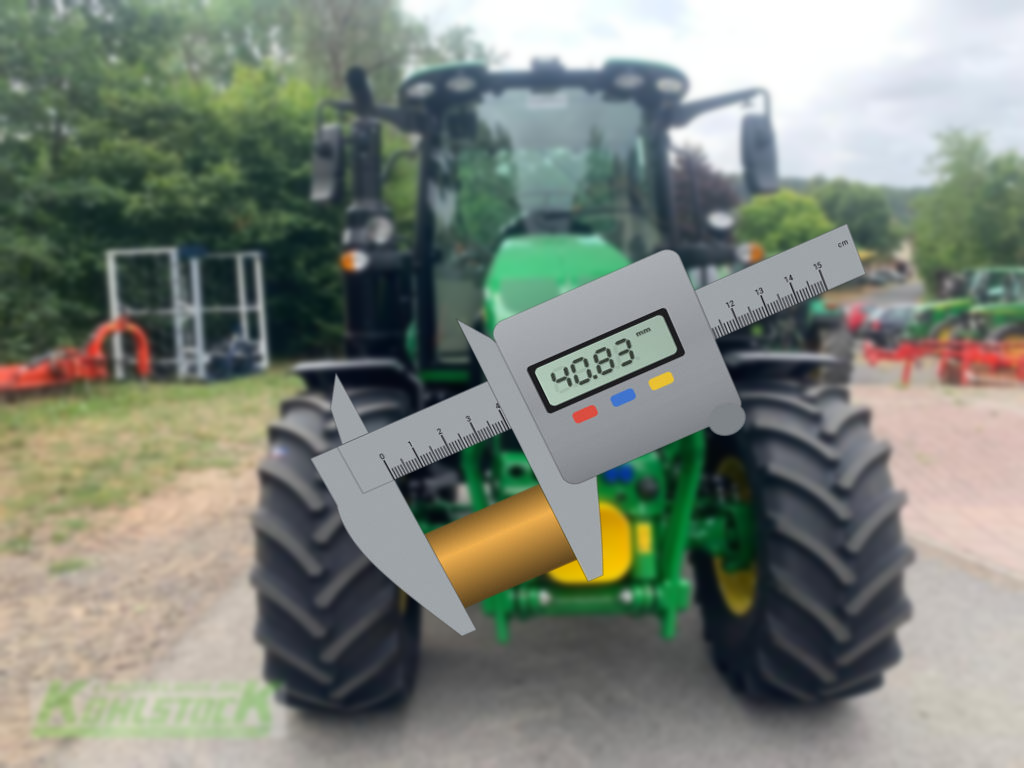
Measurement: 40.83 mm
